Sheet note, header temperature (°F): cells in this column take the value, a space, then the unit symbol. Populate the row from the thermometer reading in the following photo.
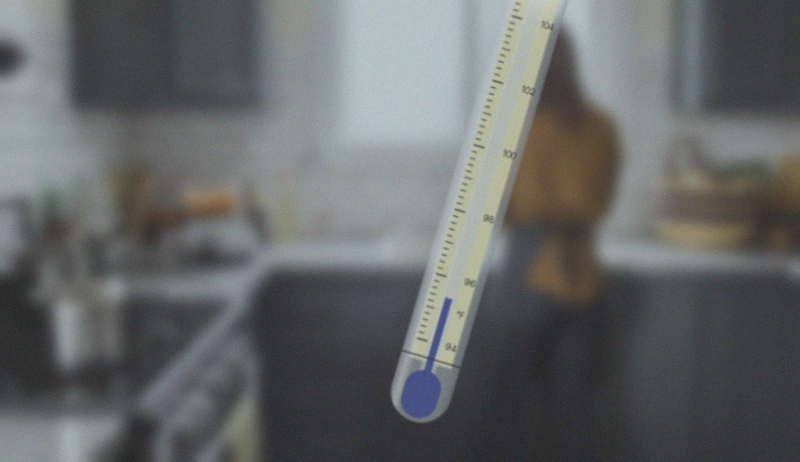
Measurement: 95.4 °F
